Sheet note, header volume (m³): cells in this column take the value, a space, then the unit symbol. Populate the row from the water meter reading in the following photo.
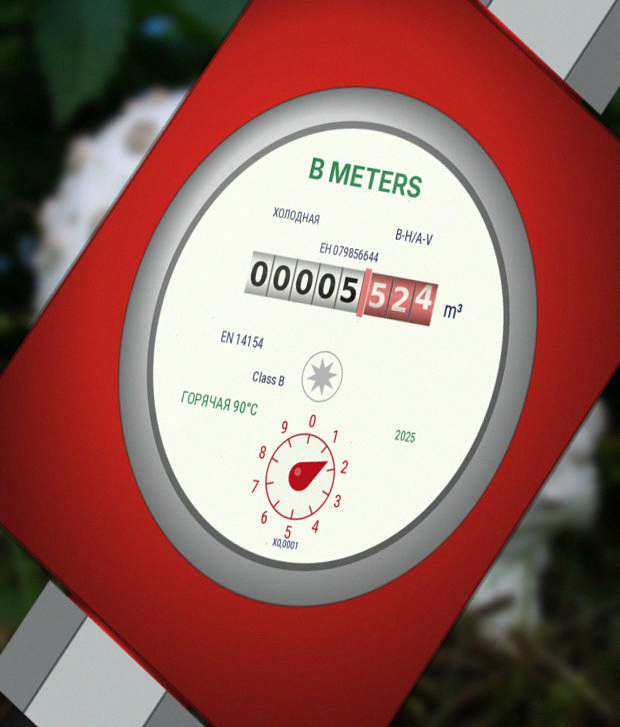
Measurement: 5.5241 m³
